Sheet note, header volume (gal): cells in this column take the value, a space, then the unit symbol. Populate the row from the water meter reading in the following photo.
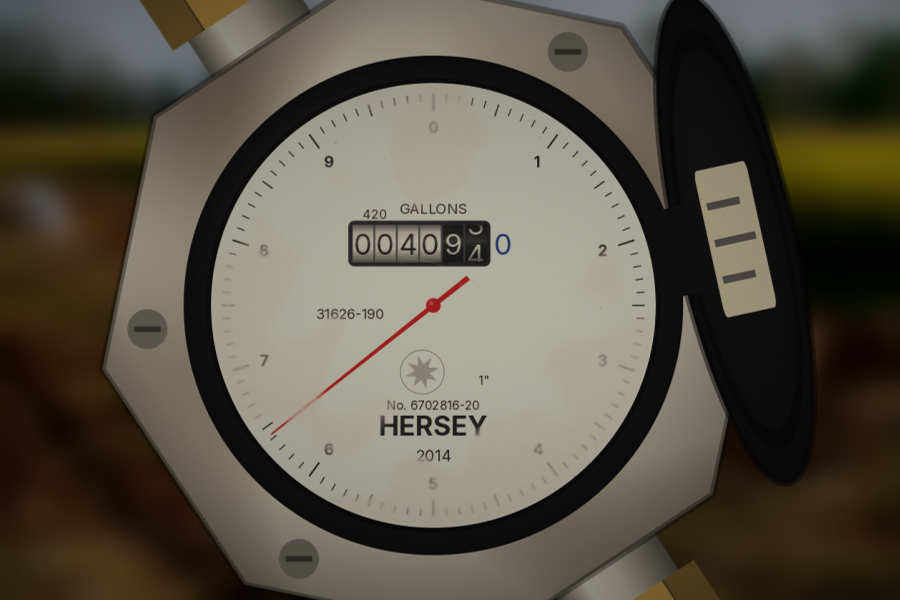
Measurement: 40936.4 gal
